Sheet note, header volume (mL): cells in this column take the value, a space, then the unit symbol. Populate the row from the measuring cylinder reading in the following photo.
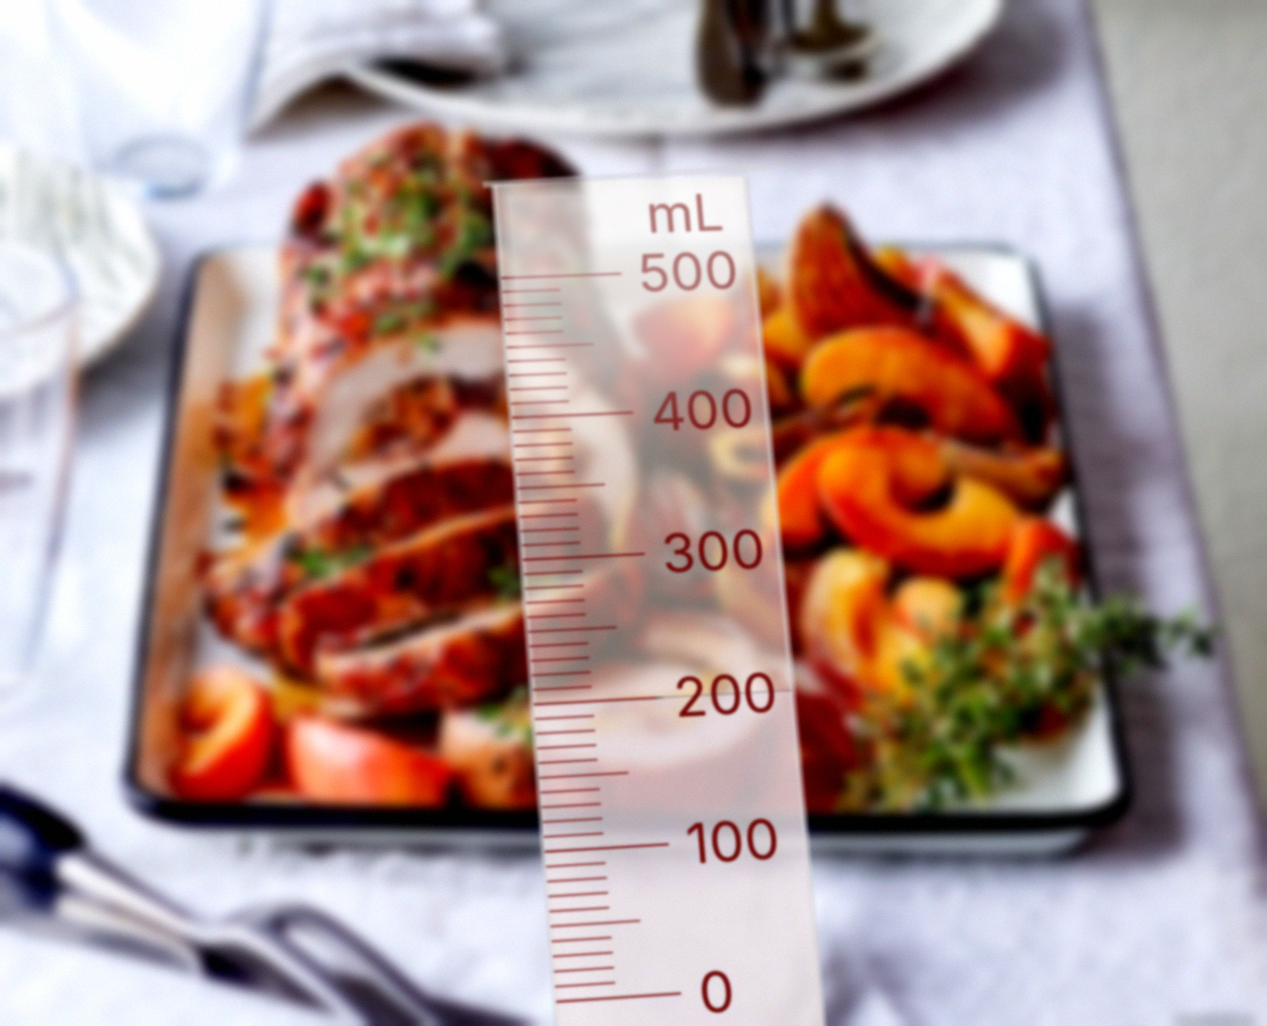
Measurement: 200 mL
